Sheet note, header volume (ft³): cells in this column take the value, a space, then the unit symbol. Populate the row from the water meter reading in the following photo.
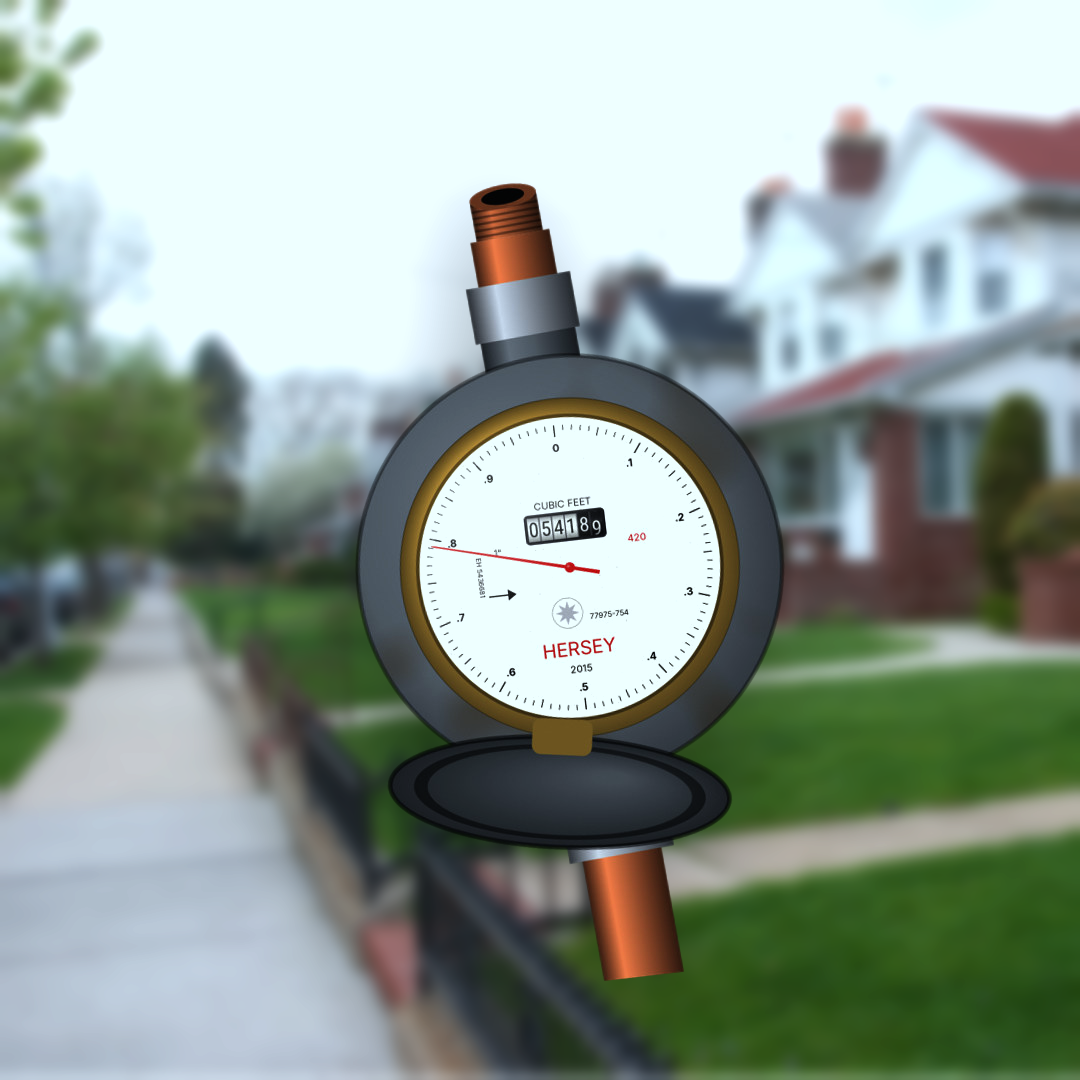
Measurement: 54188.79 ft³
